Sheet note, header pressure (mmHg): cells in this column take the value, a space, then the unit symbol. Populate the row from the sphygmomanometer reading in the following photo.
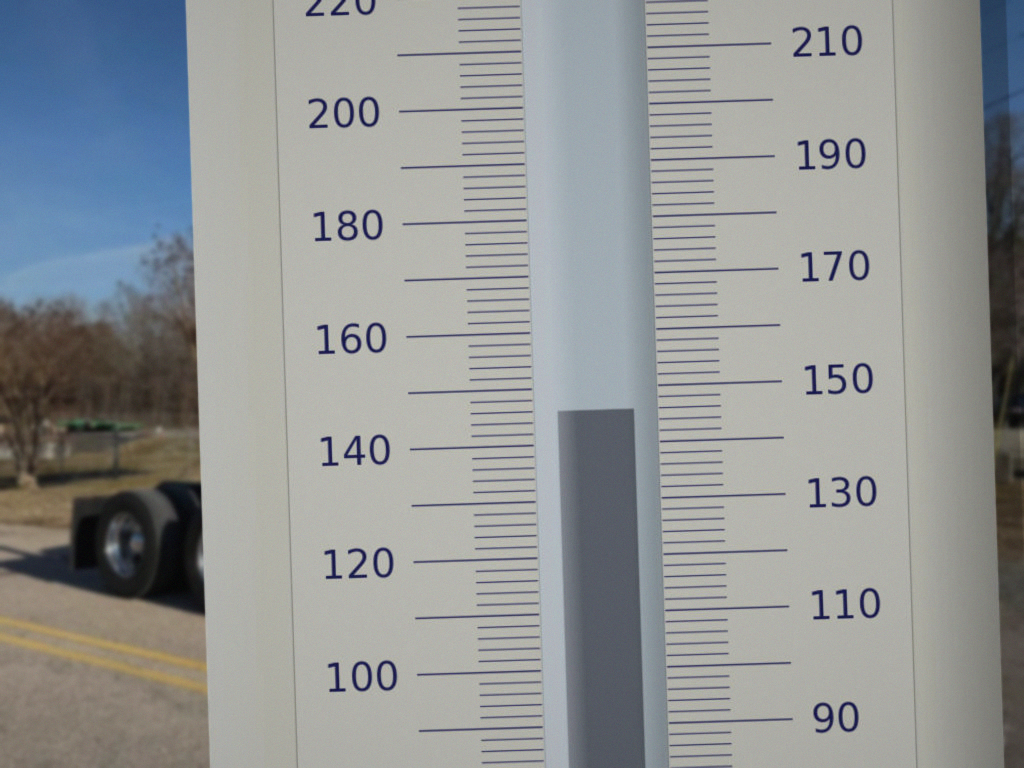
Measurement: 146 mmHg
